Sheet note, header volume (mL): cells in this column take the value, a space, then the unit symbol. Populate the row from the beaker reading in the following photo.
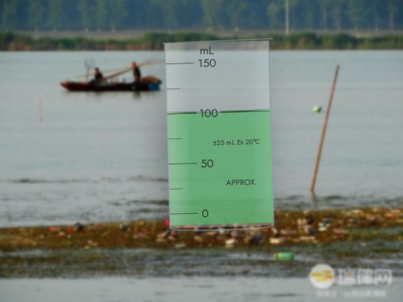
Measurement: 100 mL
